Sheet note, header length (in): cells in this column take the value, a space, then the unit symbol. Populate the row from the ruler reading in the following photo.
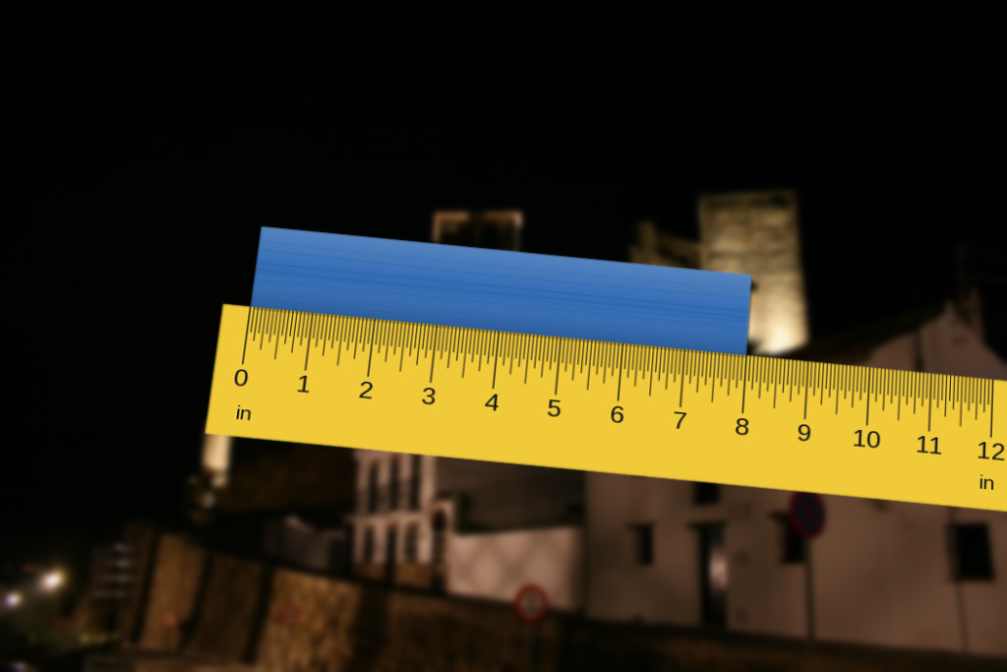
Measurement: 8 in
